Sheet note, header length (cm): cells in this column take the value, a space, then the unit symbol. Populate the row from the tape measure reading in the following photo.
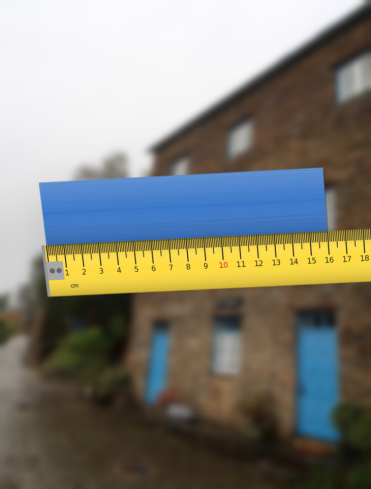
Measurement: 16 cm
